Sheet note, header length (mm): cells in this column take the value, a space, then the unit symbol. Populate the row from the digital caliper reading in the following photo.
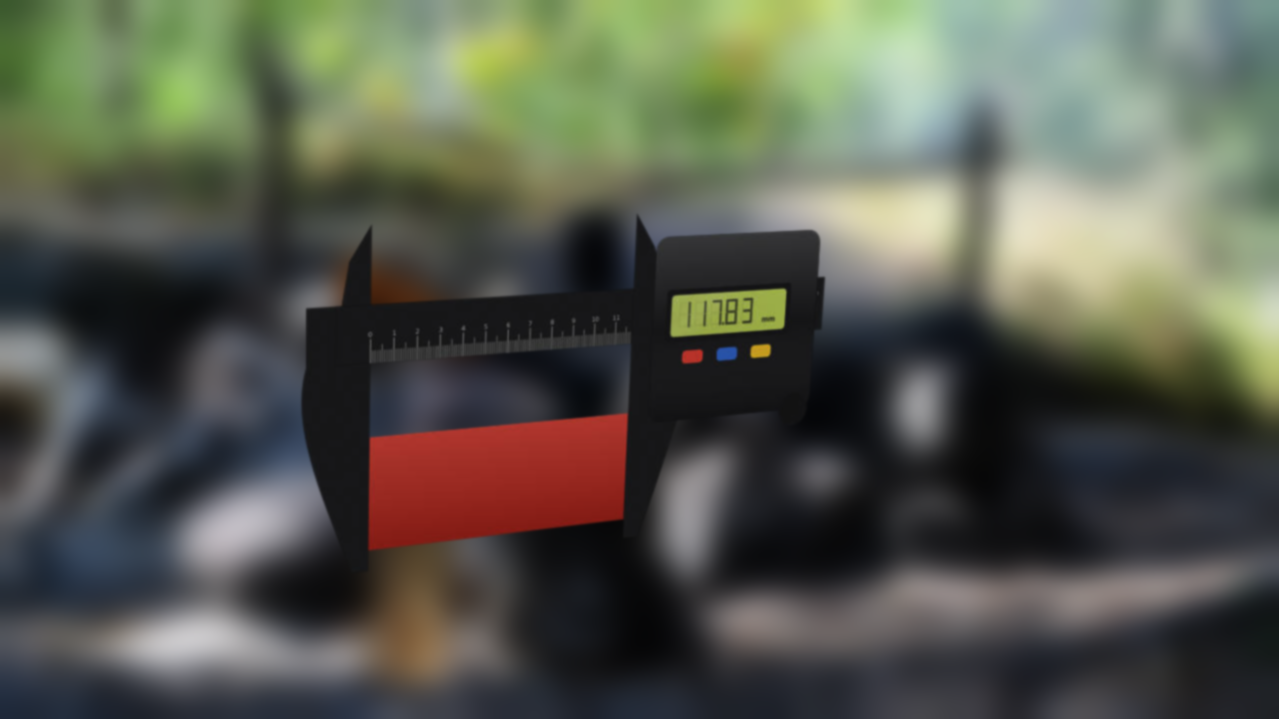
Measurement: 117.83 mm
